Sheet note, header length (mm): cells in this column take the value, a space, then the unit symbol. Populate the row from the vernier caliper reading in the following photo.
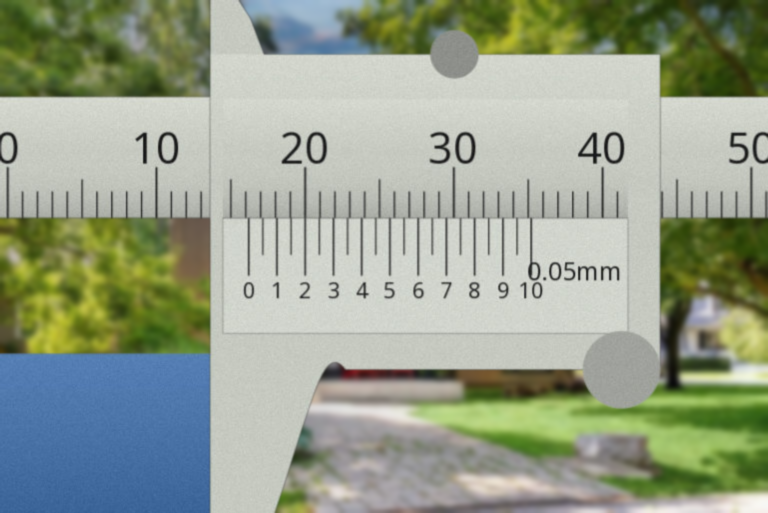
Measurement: 16.2 mm
